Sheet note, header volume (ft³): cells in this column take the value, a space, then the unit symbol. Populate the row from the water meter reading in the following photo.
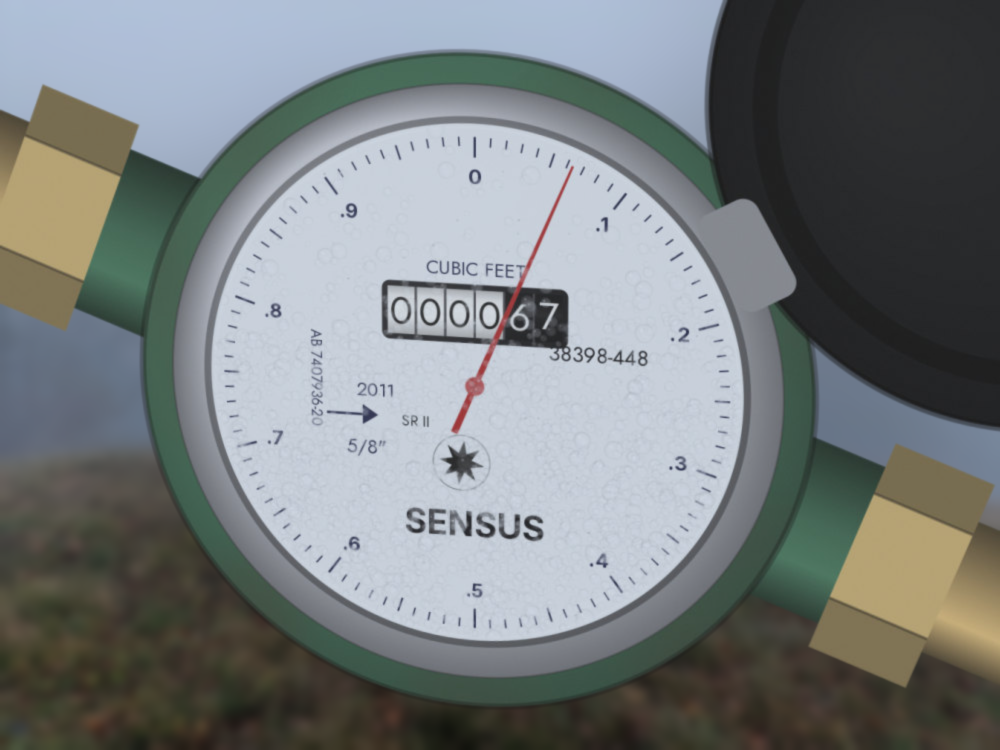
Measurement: 67.06 ft³
